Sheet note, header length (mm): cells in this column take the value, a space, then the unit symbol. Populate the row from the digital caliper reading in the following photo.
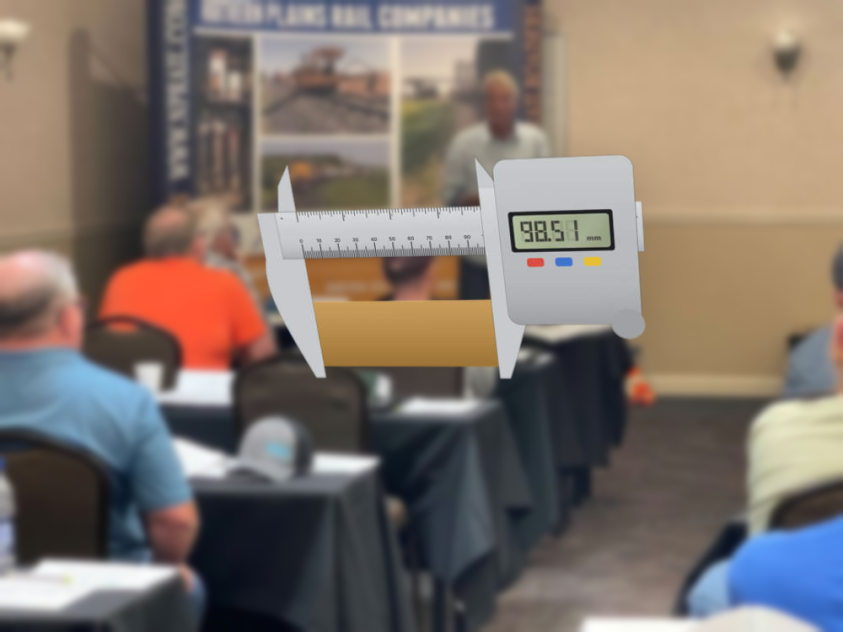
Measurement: 98.51 mm
